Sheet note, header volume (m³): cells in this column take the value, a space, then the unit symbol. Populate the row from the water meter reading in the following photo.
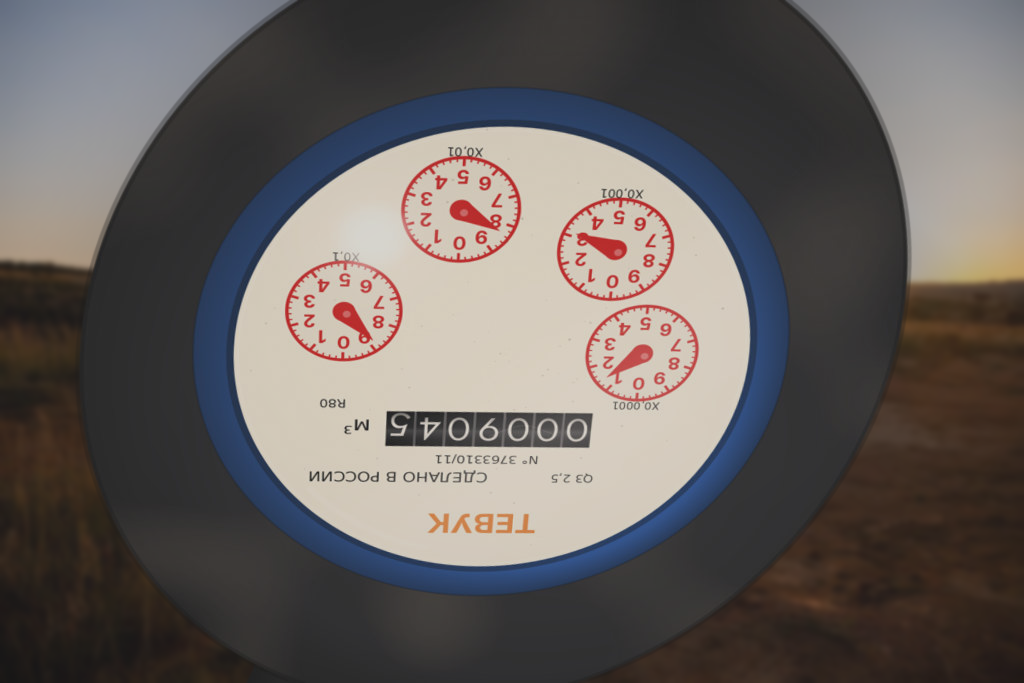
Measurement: 9044.8831 m³
